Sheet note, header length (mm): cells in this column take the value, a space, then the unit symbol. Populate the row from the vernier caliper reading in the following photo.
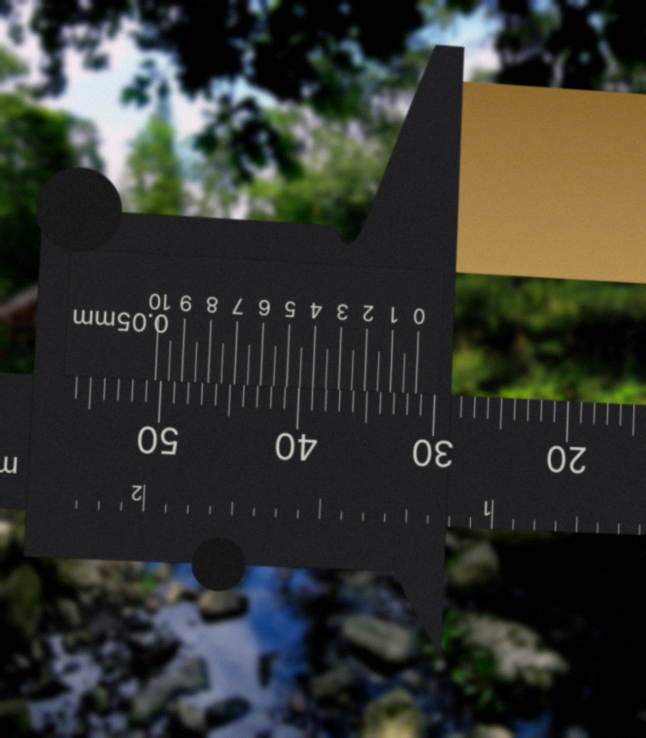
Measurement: 31.4 mm
